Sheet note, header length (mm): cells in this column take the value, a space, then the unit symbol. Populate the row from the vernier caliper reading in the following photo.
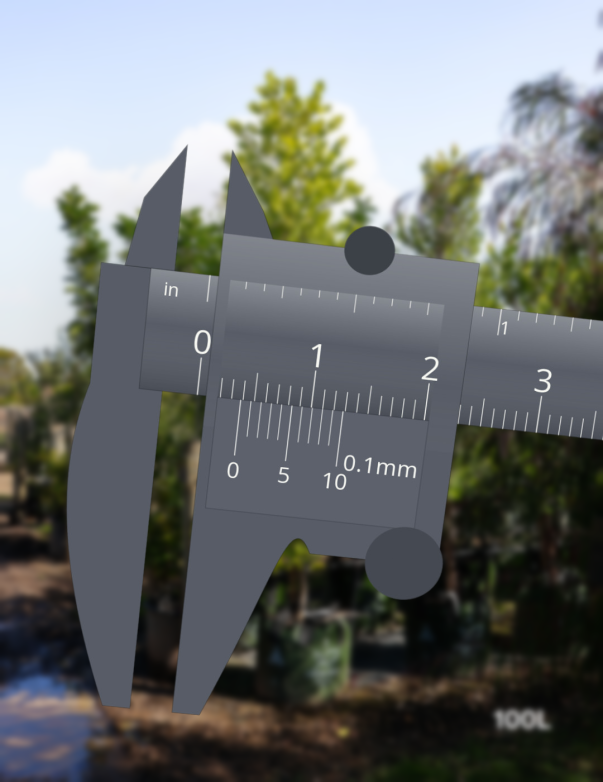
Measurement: 3.8 mm
